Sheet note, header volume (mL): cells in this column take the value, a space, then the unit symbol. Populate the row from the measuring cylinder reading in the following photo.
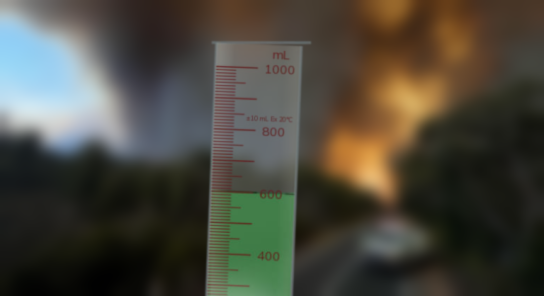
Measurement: 600 mL
